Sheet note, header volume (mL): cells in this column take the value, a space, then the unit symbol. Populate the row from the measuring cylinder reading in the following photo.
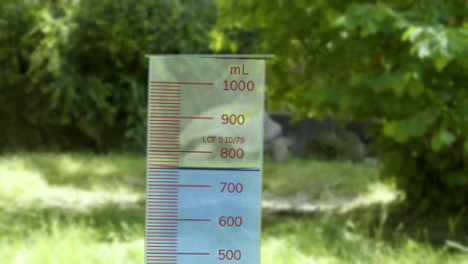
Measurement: 750 mL
